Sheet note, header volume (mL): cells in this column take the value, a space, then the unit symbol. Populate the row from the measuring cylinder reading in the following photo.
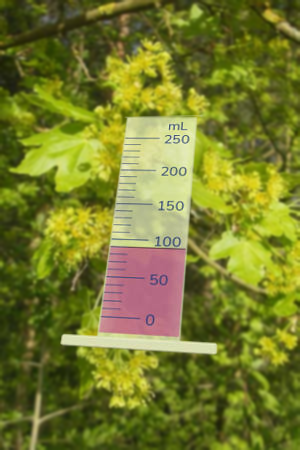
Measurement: 90 mL
